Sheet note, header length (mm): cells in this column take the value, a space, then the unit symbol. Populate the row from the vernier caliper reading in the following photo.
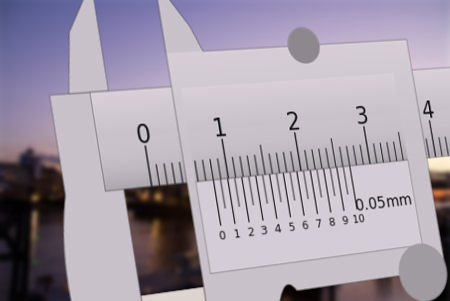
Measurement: 8.0 mm
